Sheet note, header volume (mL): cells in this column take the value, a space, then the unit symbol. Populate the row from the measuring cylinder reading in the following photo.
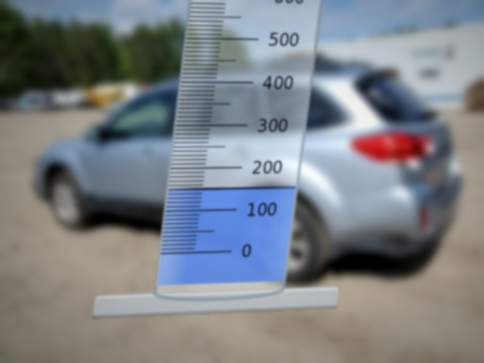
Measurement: 150 mL
